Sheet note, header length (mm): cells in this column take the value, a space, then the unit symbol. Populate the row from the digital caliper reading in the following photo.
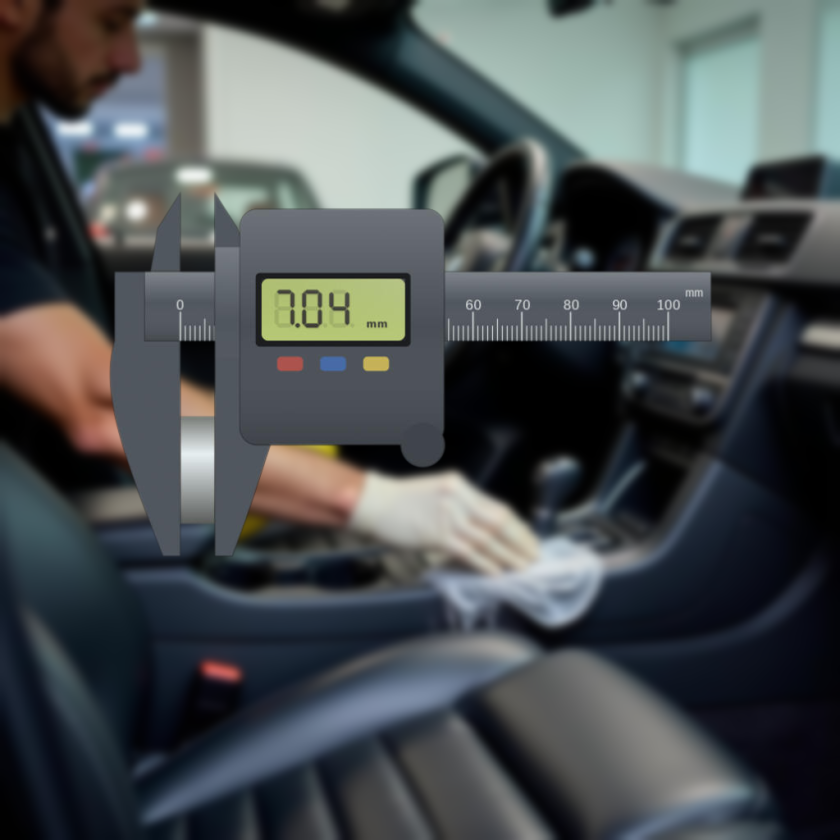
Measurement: 7.04 mm
